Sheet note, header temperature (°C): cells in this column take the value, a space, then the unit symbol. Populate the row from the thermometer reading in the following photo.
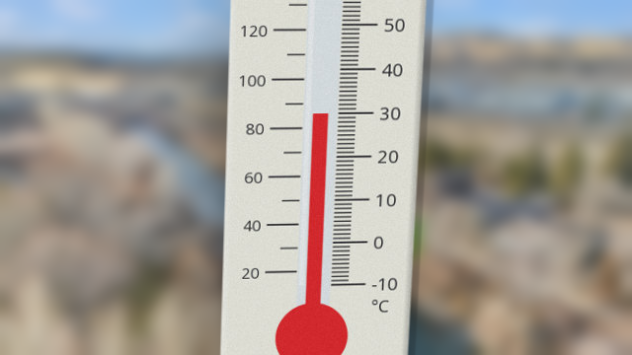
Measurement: 30 °C
